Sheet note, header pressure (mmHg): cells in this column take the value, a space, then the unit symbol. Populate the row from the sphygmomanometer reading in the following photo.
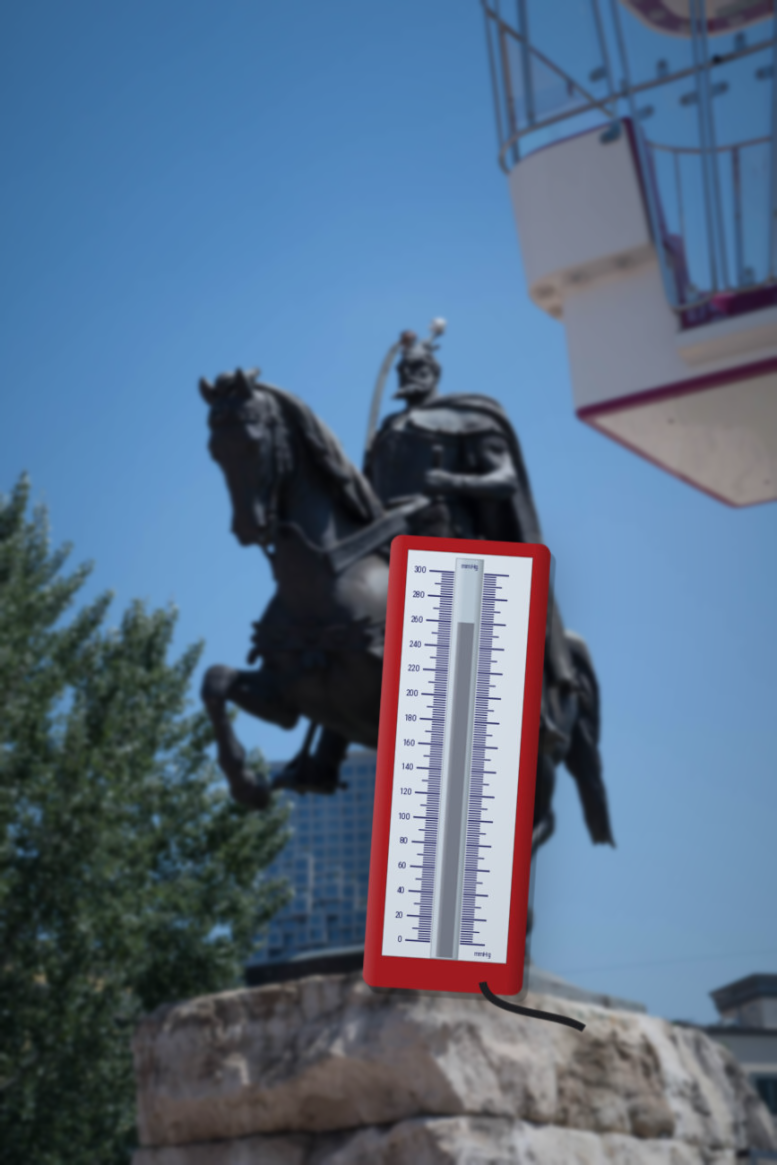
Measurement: 260 mmHg
